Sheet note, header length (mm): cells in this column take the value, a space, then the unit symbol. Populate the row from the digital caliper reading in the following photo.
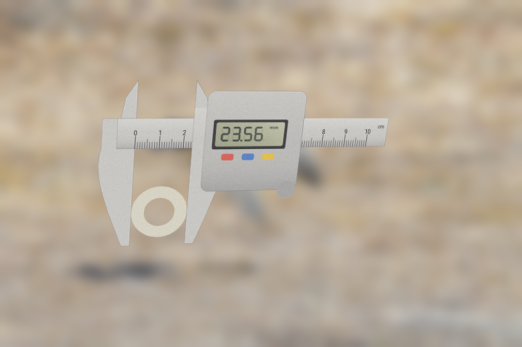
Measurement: 23.56 mm
